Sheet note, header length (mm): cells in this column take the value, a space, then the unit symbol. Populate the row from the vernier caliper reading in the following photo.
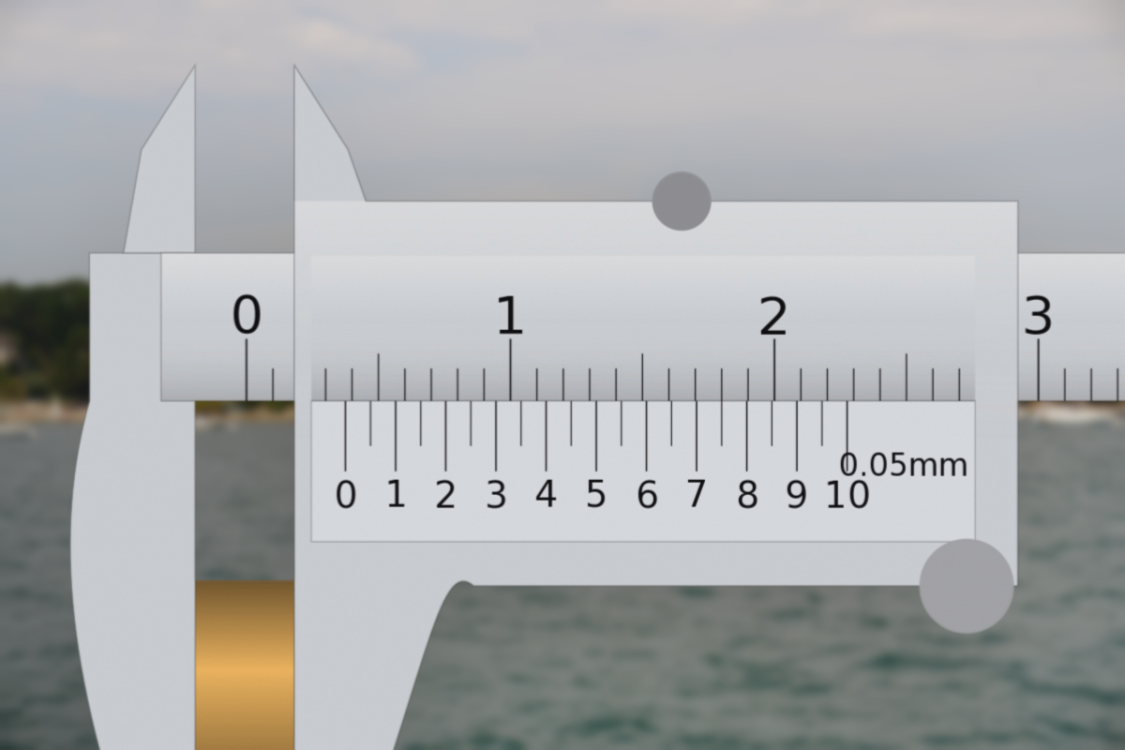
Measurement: 3.75 mm
